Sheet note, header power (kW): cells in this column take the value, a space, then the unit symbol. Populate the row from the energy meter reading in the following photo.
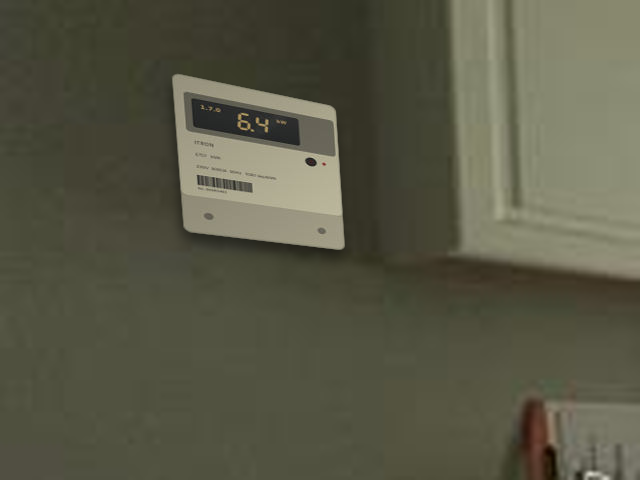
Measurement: 6.4 kW
